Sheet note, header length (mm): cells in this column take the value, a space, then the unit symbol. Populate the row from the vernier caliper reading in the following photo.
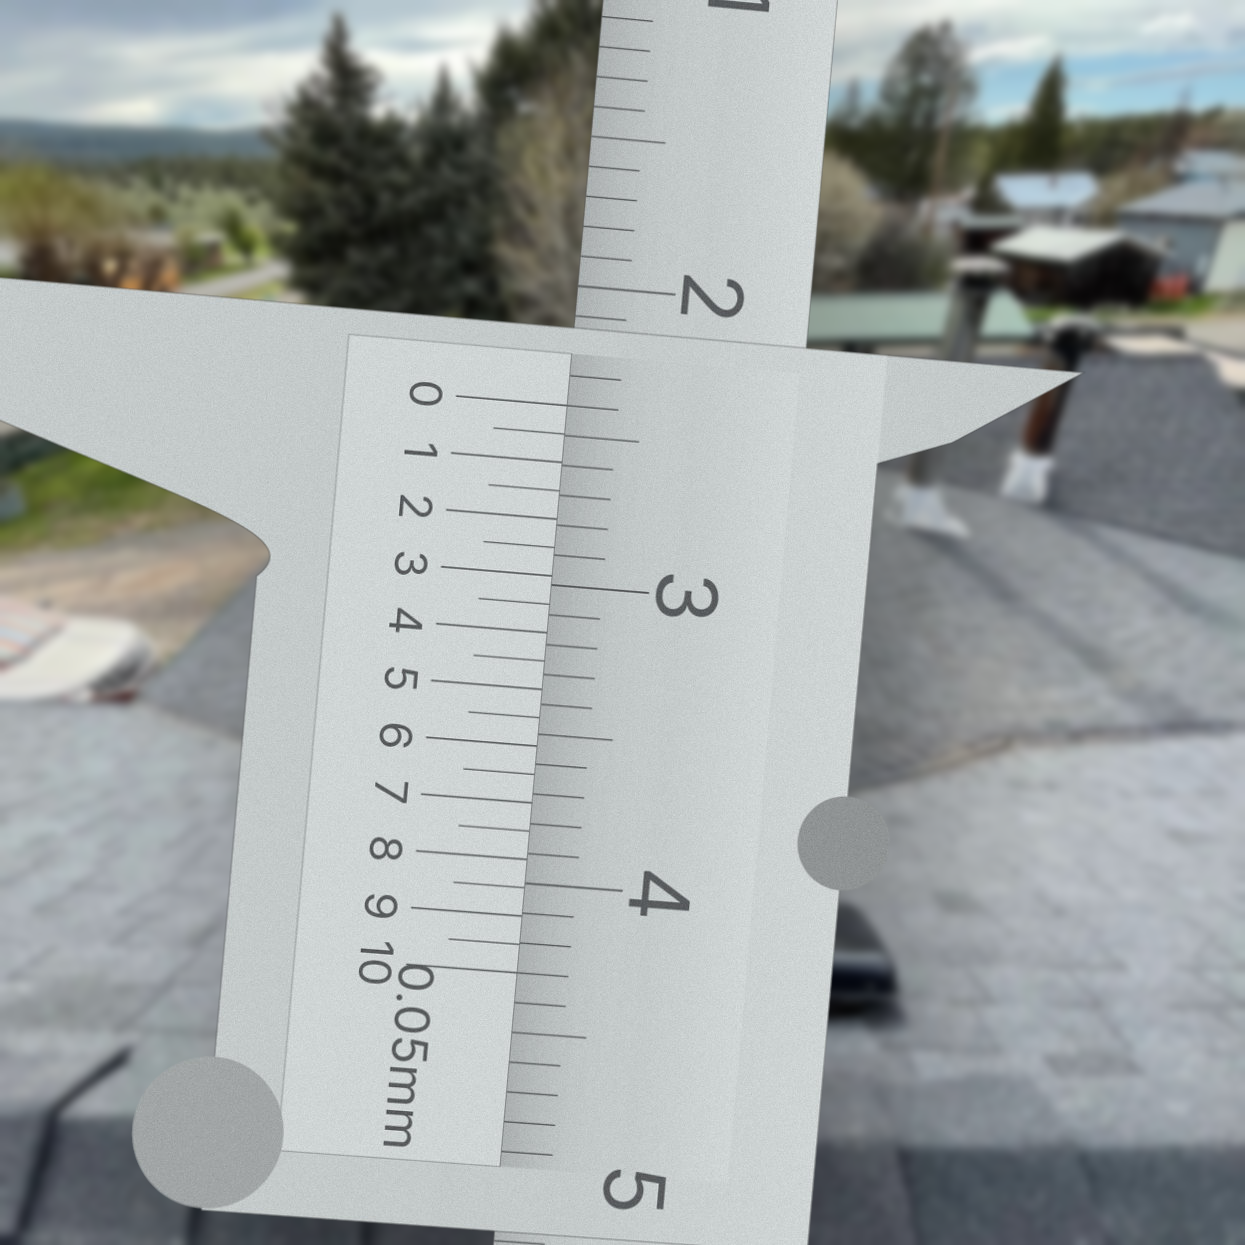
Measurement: 24.00 mm
